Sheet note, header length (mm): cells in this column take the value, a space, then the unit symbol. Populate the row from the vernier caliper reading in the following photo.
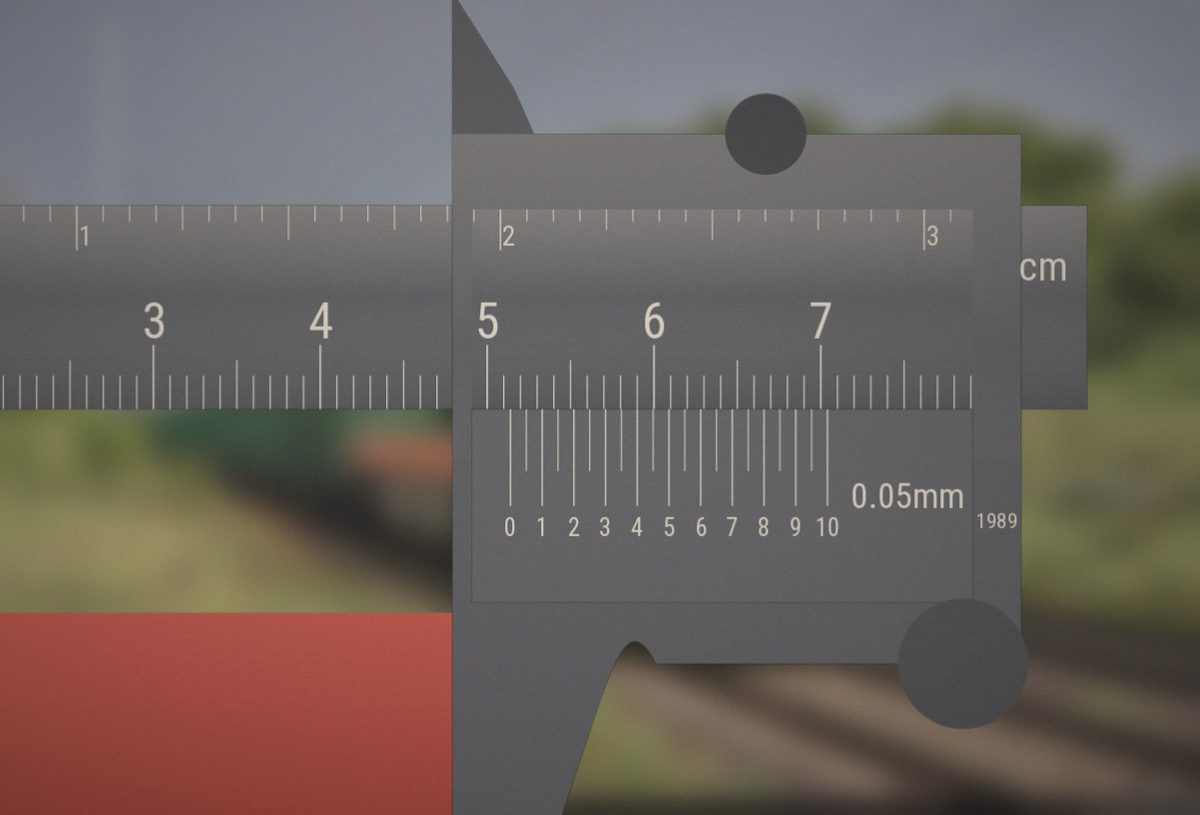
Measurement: 51.4 mm
